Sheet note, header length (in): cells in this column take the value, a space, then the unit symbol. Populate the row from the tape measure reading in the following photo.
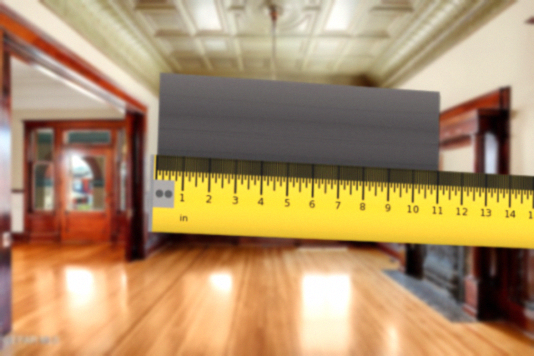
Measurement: 11 in
